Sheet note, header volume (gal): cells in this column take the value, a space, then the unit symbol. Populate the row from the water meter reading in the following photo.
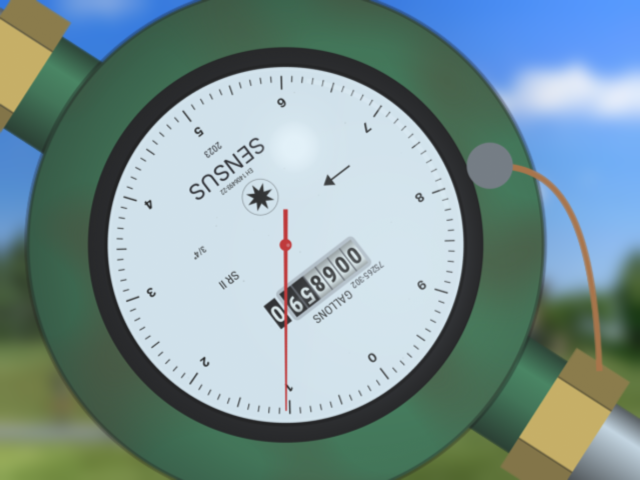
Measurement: 68591.0 gal
